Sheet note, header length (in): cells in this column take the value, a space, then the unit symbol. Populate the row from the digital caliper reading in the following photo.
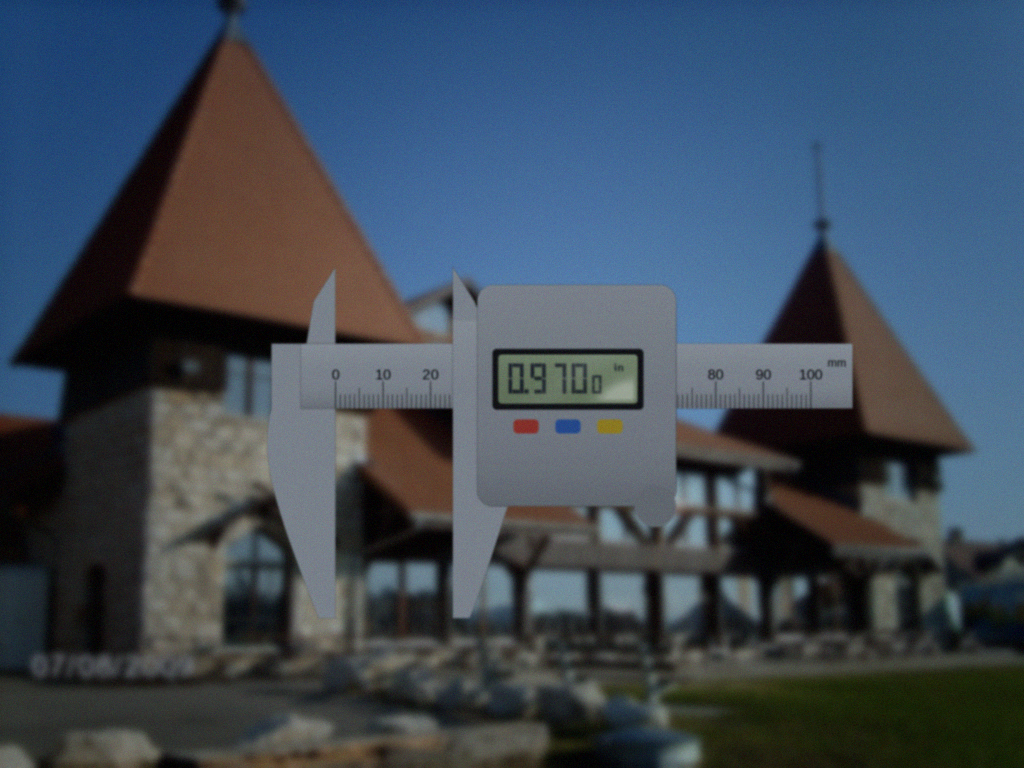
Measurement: 0.9700 in
